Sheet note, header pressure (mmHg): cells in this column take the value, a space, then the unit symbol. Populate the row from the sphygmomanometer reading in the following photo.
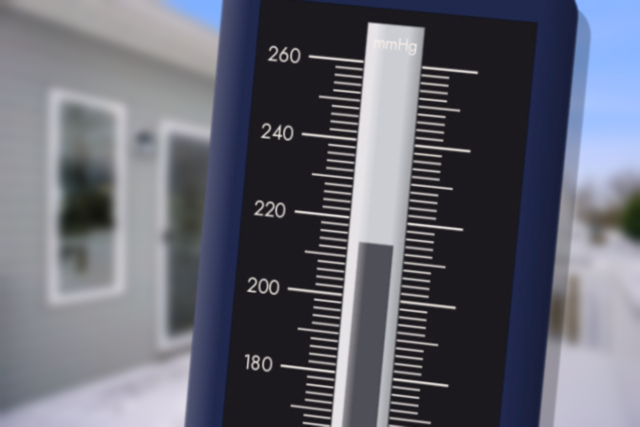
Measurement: 214 mmHg
